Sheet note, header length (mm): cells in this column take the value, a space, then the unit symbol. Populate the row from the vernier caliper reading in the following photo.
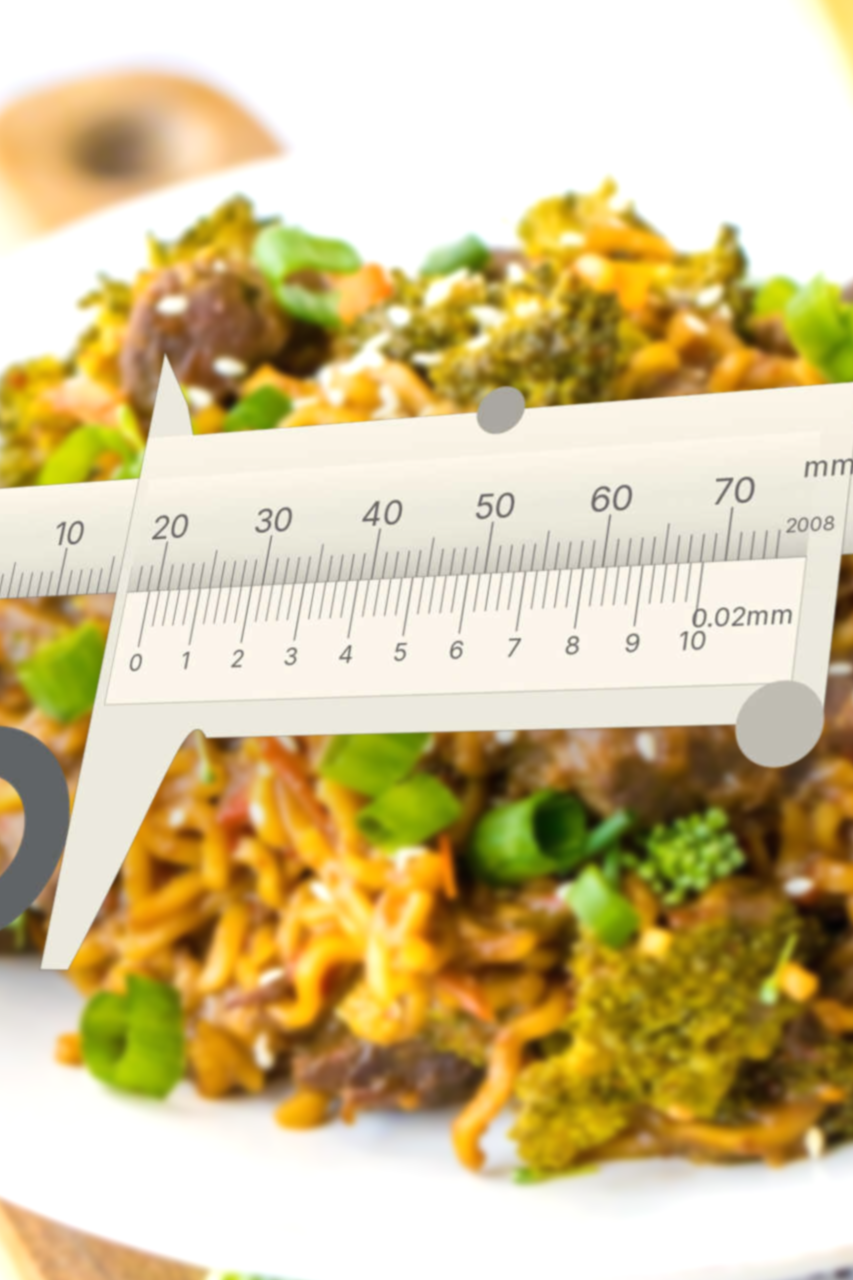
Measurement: 19.2 mm
